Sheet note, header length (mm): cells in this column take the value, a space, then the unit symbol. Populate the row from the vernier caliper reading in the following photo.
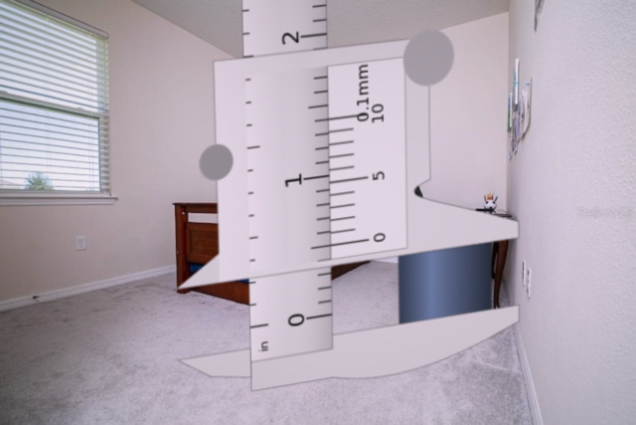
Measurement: 5.0 mm
